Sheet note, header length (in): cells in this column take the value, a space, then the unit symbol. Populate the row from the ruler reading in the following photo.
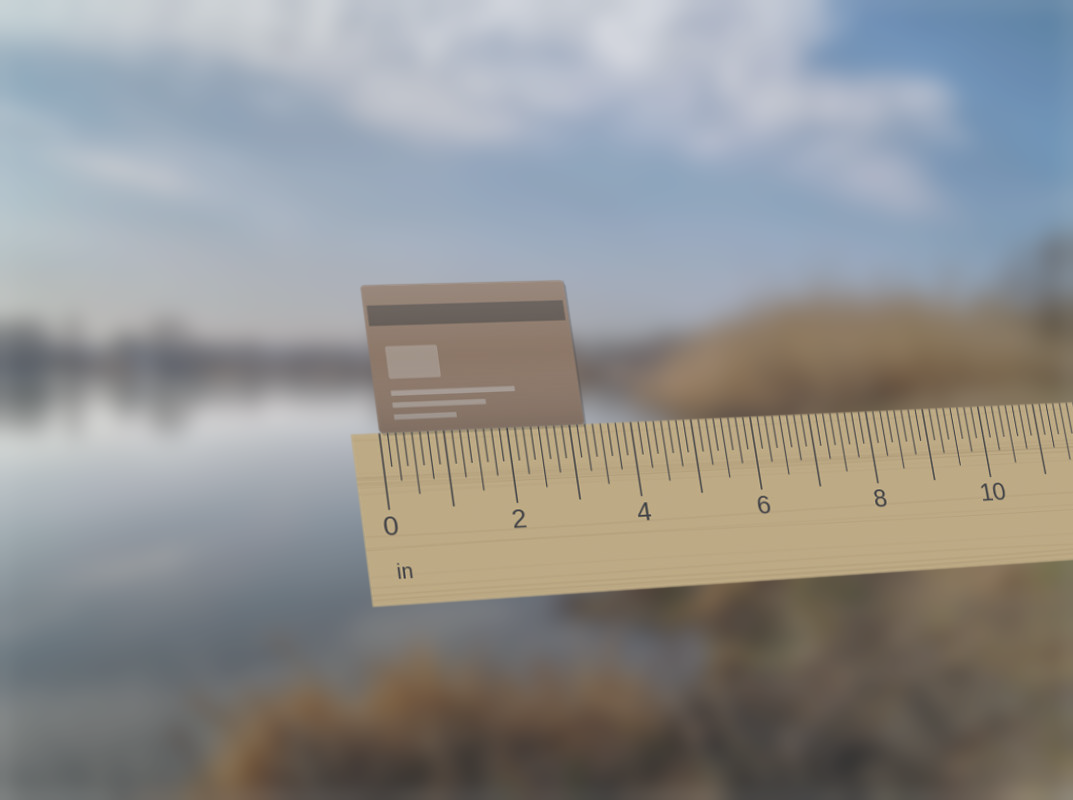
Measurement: 3.25 in
